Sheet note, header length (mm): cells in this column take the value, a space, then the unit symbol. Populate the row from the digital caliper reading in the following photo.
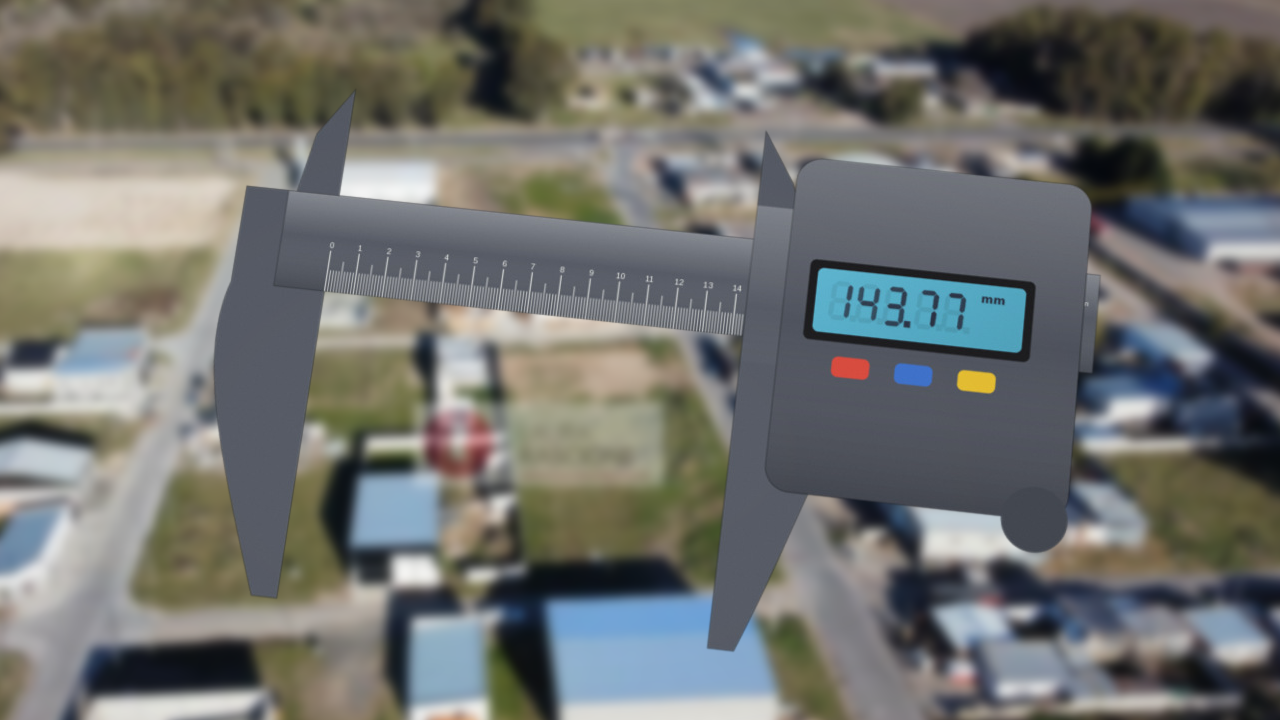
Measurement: 143.77 mm
